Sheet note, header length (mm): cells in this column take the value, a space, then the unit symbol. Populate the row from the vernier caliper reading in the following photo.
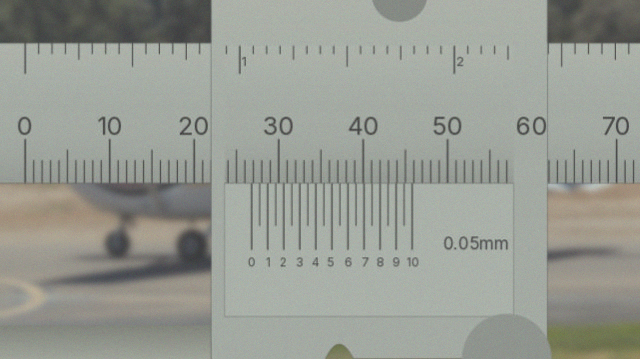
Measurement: 26.8 mm
